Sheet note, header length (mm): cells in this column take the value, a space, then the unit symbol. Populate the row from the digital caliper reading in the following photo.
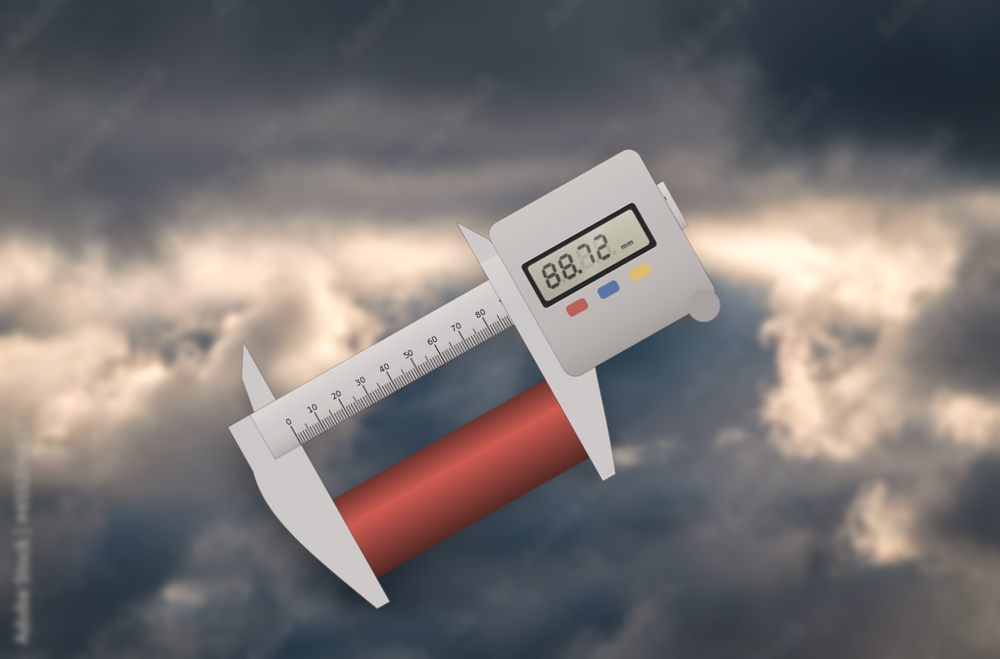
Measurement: 88.72 mm
